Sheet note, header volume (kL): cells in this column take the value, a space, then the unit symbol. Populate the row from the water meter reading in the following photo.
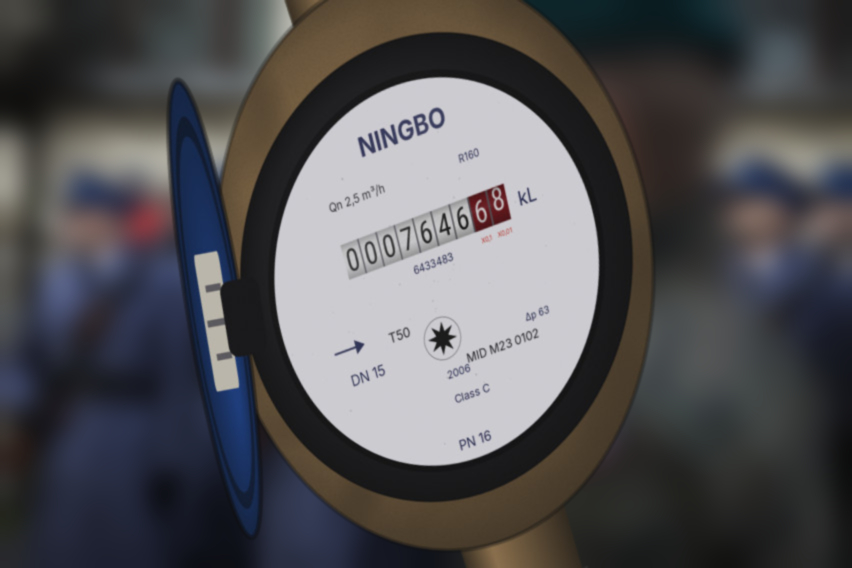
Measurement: 7646.68 kL
